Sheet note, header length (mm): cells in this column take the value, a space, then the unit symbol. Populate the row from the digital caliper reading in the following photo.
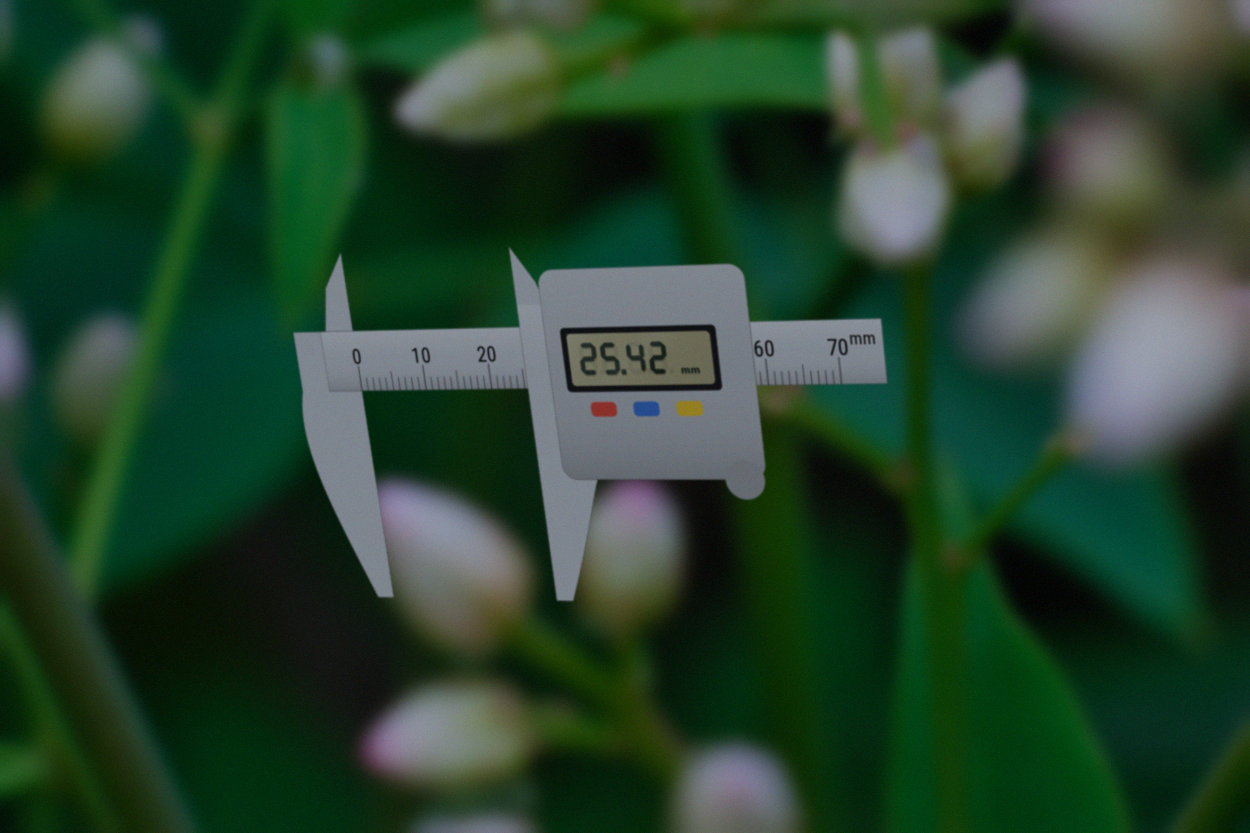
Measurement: 25.42 mm
